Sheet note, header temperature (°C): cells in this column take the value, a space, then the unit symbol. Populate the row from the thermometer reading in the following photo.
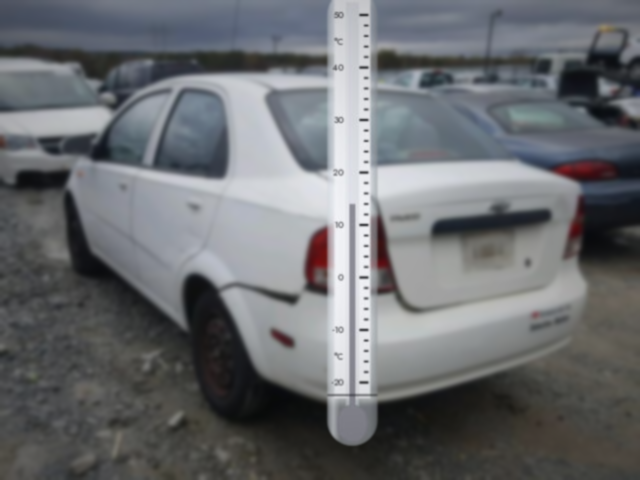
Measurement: 14 °C
